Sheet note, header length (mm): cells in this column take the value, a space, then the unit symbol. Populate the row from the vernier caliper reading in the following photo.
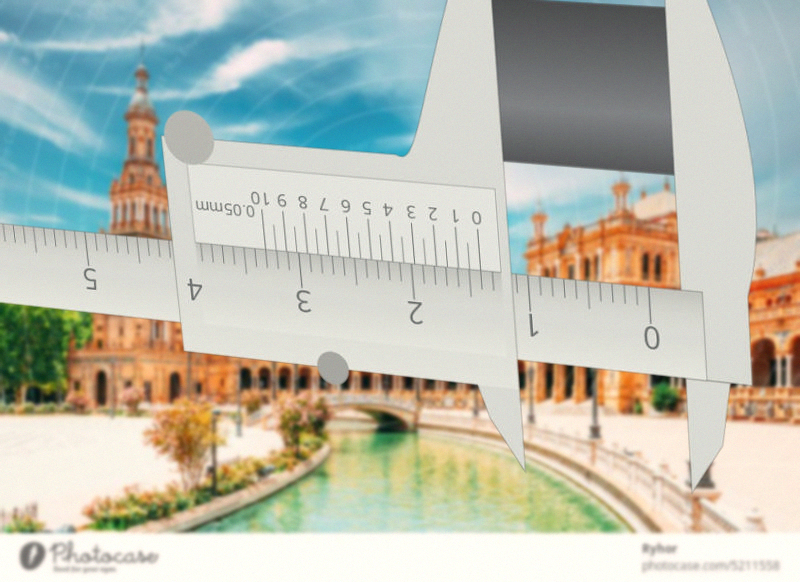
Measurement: 14.0 mm
